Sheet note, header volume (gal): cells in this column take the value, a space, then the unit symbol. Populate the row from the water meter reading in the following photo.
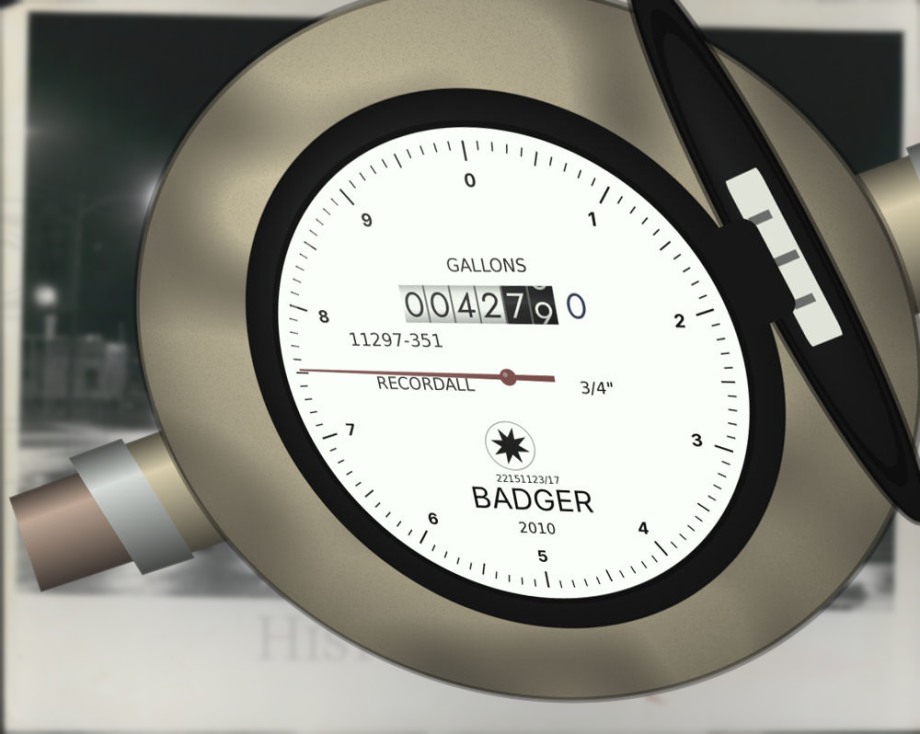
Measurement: 42787.5 gal
